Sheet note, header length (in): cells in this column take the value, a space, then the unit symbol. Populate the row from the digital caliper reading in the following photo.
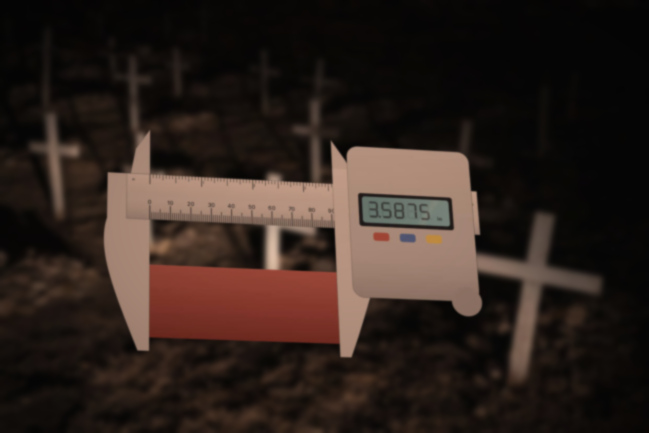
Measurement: 3.5875 in
